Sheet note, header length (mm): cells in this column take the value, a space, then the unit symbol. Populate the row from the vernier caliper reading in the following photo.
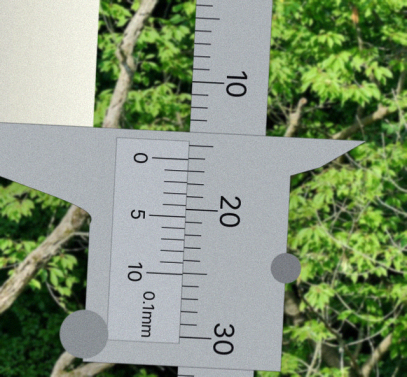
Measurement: 16.1 mm
